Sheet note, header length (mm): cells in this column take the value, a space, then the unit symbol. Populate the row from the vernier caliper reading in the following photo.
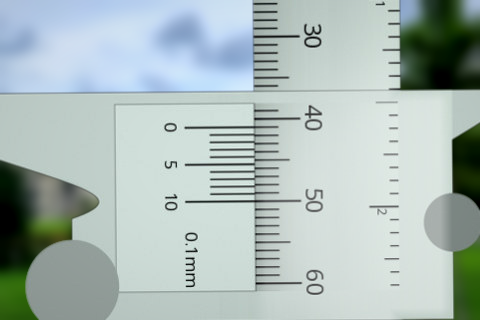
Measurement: 41.0 mm
